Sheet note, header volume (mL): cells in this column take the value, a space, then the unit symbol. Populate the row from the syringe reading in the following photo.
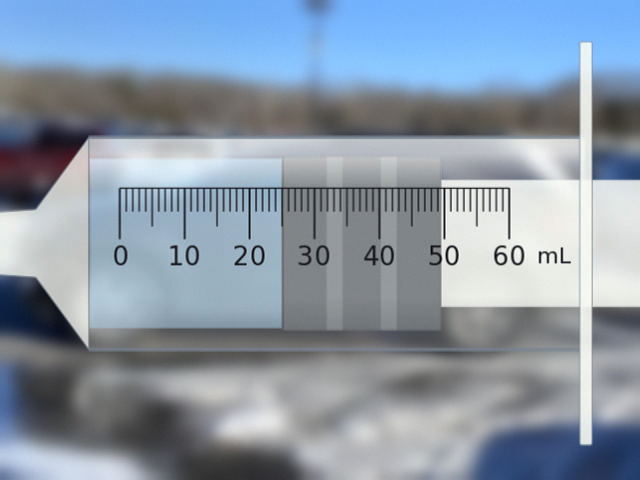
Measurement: 25 mL
